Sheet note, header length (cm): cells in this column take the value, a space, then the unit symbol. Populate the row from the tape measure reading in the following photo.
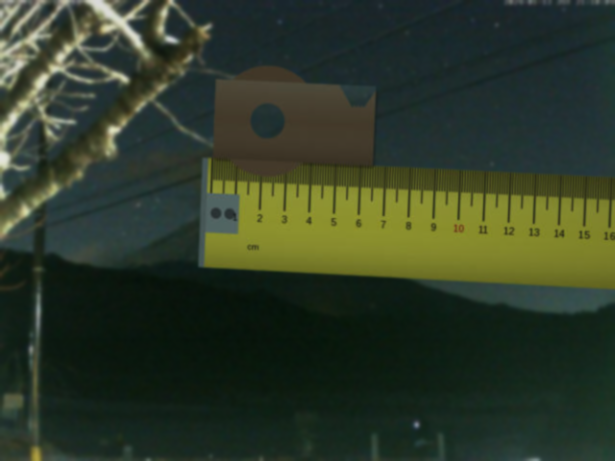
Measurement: 6.5 cm
